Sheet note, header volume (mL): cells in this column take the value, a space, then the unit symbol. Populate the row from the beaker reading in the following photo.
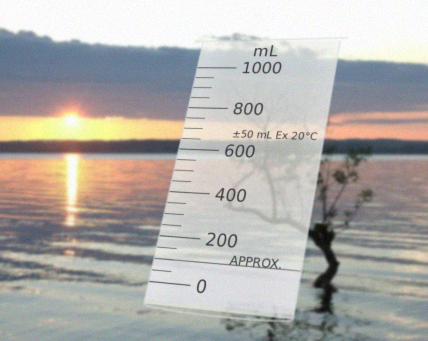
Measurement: 100 mL
